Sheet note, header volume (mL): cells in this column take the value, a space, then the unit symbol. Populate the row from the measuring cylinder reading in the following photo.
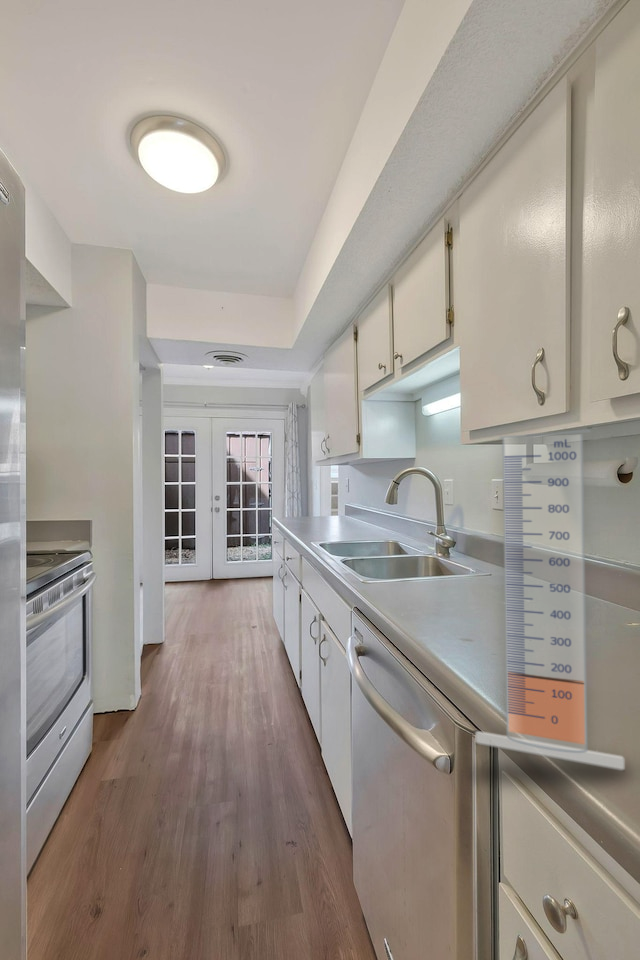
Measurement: 150 mL
